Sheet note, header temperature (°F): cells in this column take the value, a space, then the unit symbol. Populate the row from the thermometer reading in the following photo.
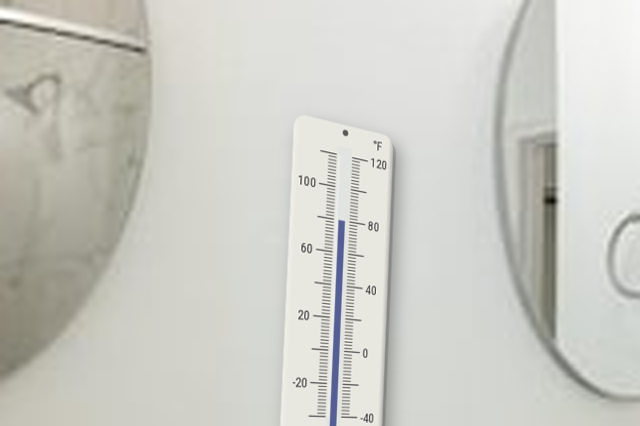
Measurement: 80 °F
